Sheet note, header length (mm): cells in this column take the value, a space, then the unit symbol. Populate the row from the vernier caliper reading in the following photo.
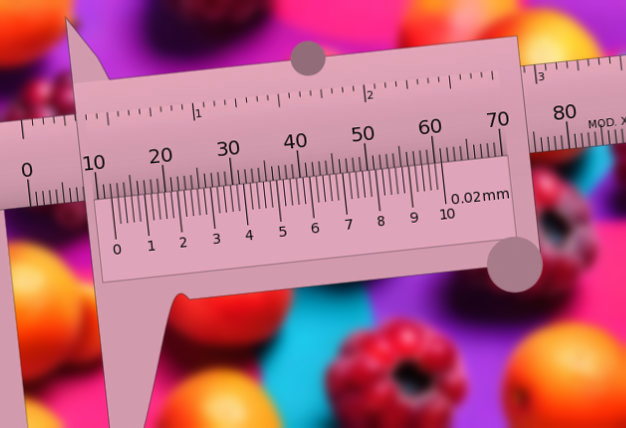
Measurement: 12.0 mm
